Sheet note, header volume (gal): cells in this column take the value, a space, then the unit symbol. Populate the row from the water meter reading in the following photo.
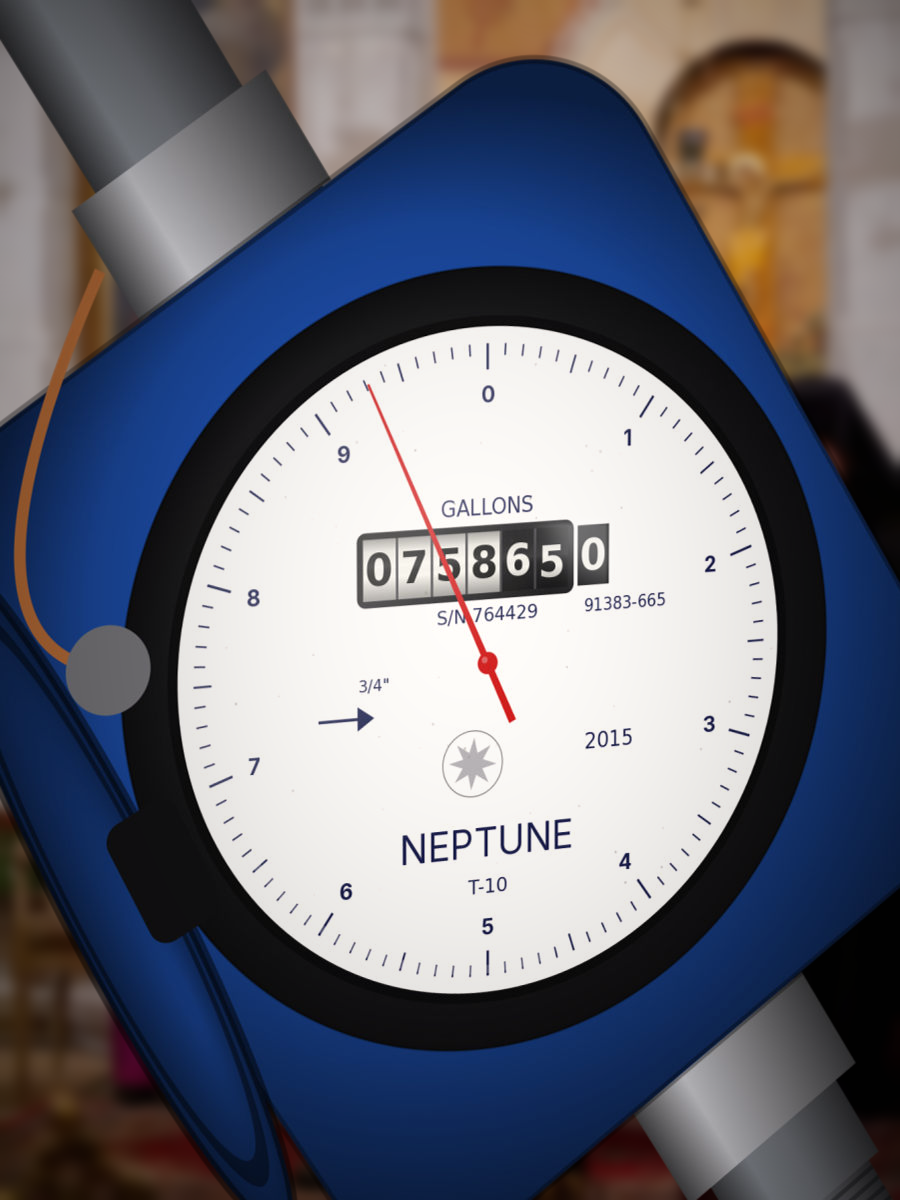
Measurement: 758649.3 gal
